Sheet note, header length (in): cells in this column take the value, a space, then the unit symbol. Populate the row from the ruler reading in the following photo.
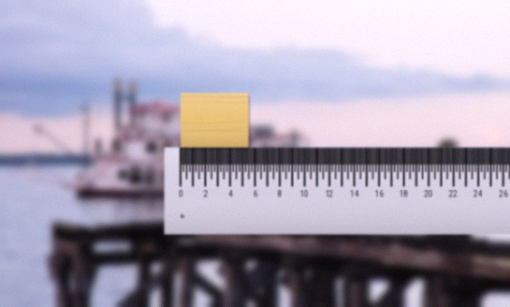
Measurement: 5.5 in
